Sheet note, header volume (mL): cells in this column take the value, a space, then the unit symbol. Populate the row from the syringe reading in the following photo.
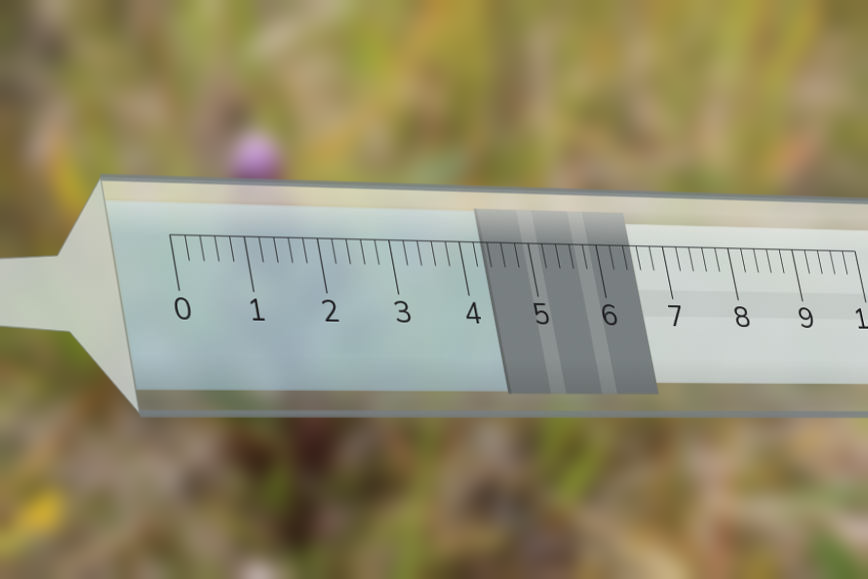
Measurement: 4.3 mL
